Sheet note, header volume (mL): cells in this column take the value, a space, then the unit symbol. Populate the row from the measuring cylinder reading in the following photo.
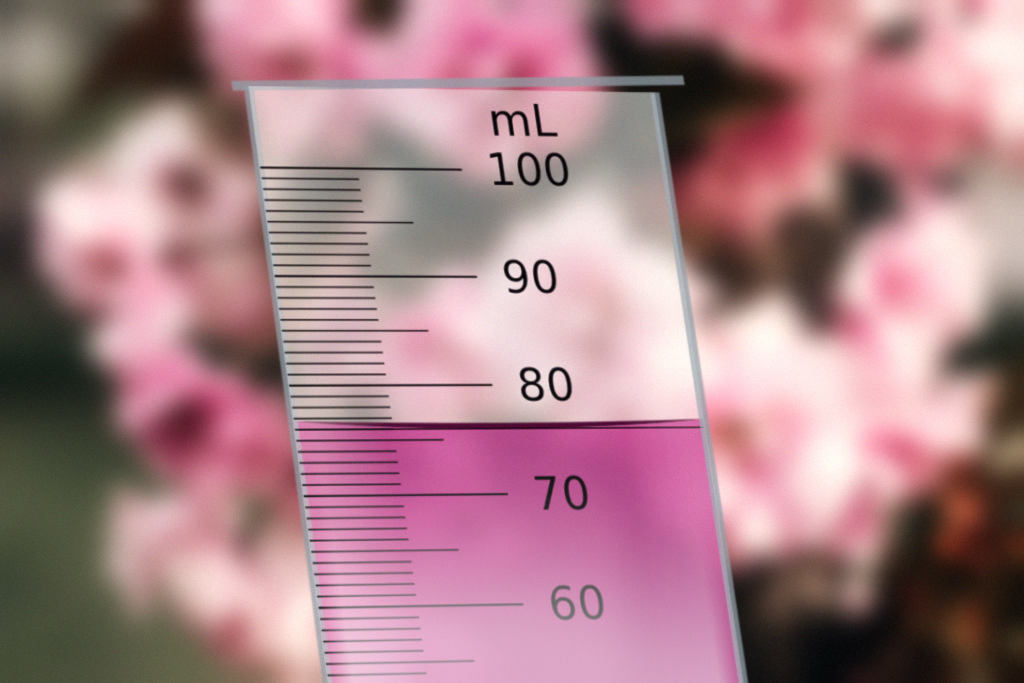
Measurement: 76 mL
